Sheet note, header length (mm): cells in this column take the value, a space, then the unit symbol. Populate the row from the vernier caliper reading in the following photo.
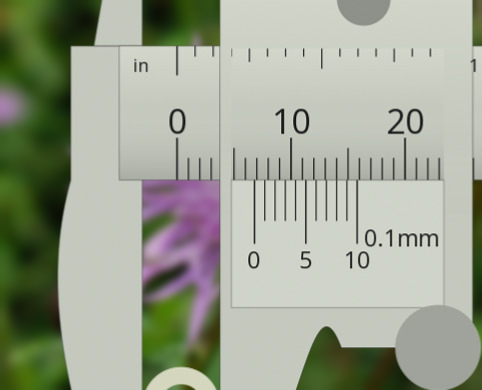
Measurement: 6.8 mm
